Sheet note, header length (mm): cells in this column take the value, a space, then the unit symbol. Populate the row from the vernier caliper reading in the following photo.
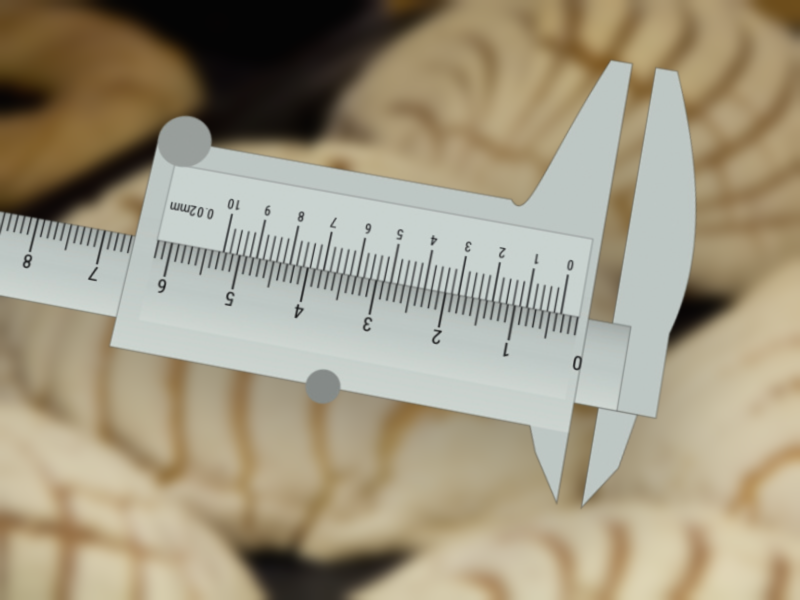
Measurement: 3.4 mm
